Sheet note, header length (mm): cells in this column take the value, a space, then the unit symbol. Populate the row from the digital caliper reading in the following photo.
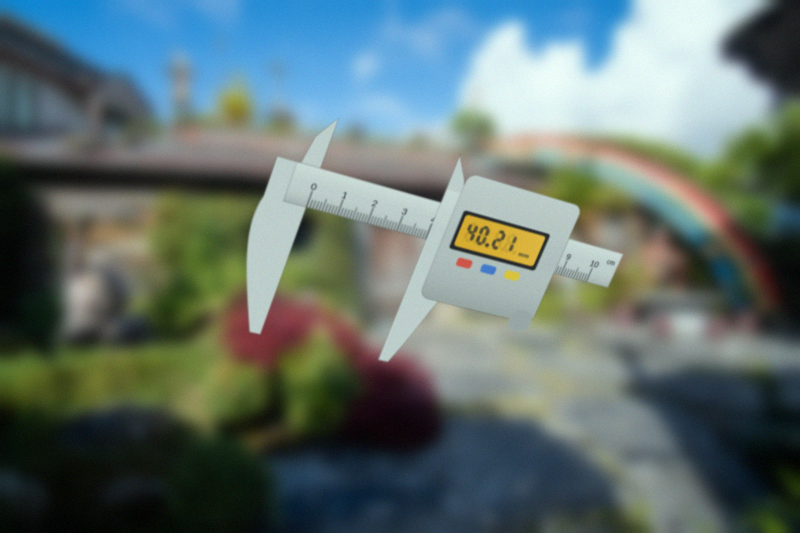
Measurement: 40.21 mm
